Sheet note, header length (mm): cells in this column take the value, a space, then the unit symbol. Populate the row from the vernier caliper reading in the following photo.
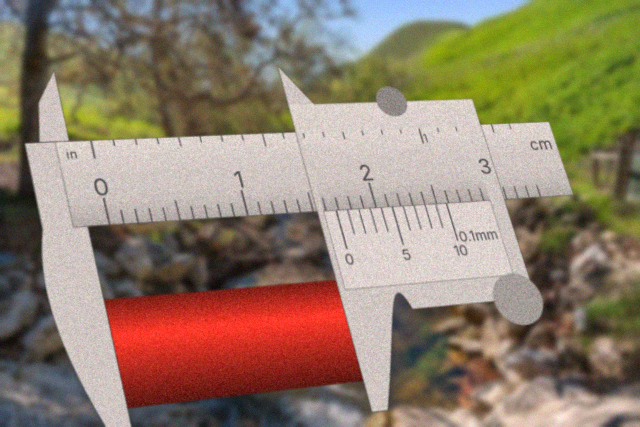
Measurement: 16.8 mm
